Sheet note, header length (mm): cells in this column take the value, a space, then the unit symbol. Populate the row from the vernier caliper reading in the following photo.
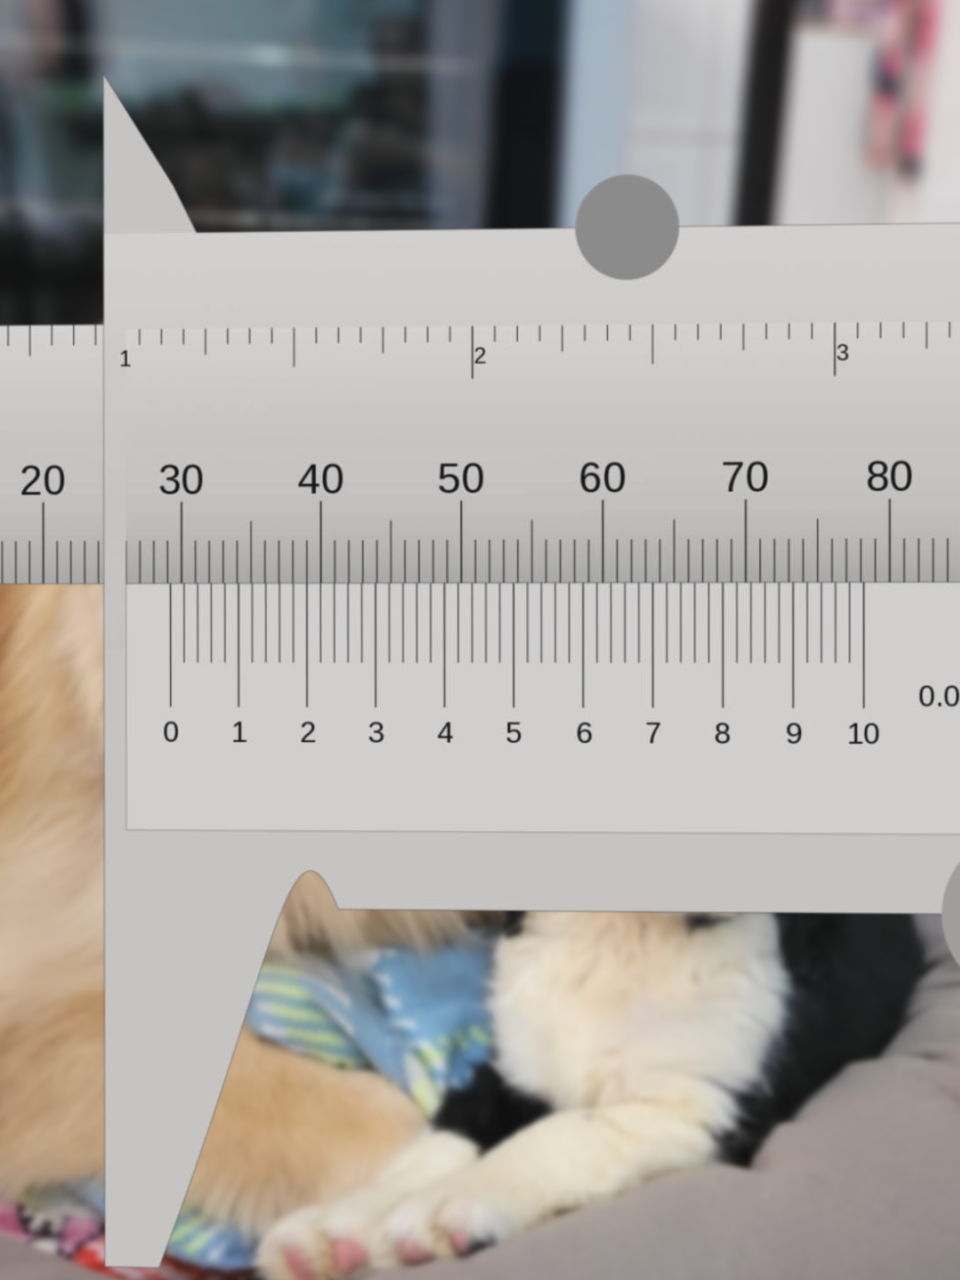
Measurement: 29.2 mm
